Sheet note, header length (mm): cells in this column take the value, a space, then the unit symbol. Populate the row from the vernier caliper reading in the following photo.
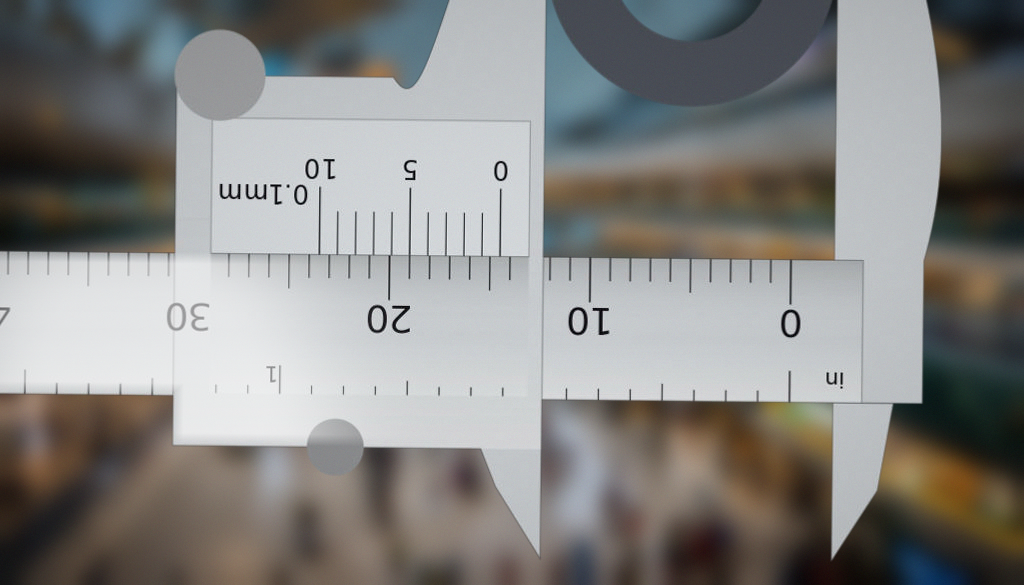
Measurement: 14.5 mm
